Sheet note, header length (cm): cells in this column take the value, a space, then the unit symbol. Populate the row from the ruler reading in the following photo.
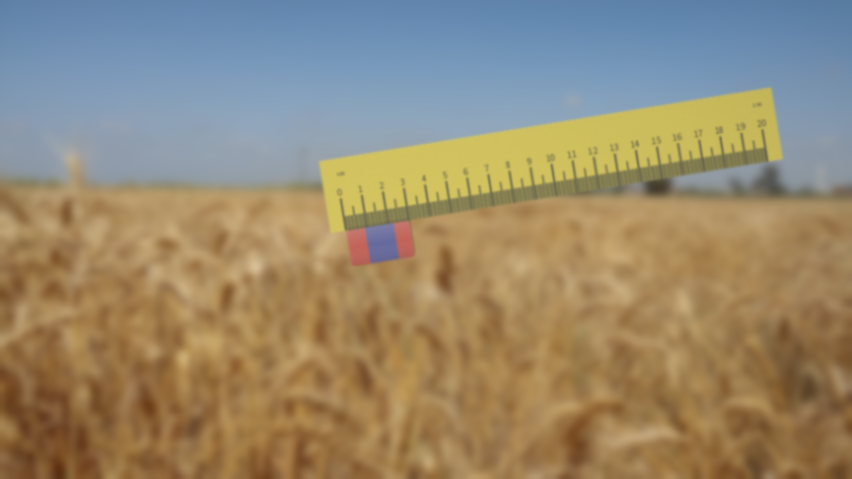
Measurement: 3 cm
